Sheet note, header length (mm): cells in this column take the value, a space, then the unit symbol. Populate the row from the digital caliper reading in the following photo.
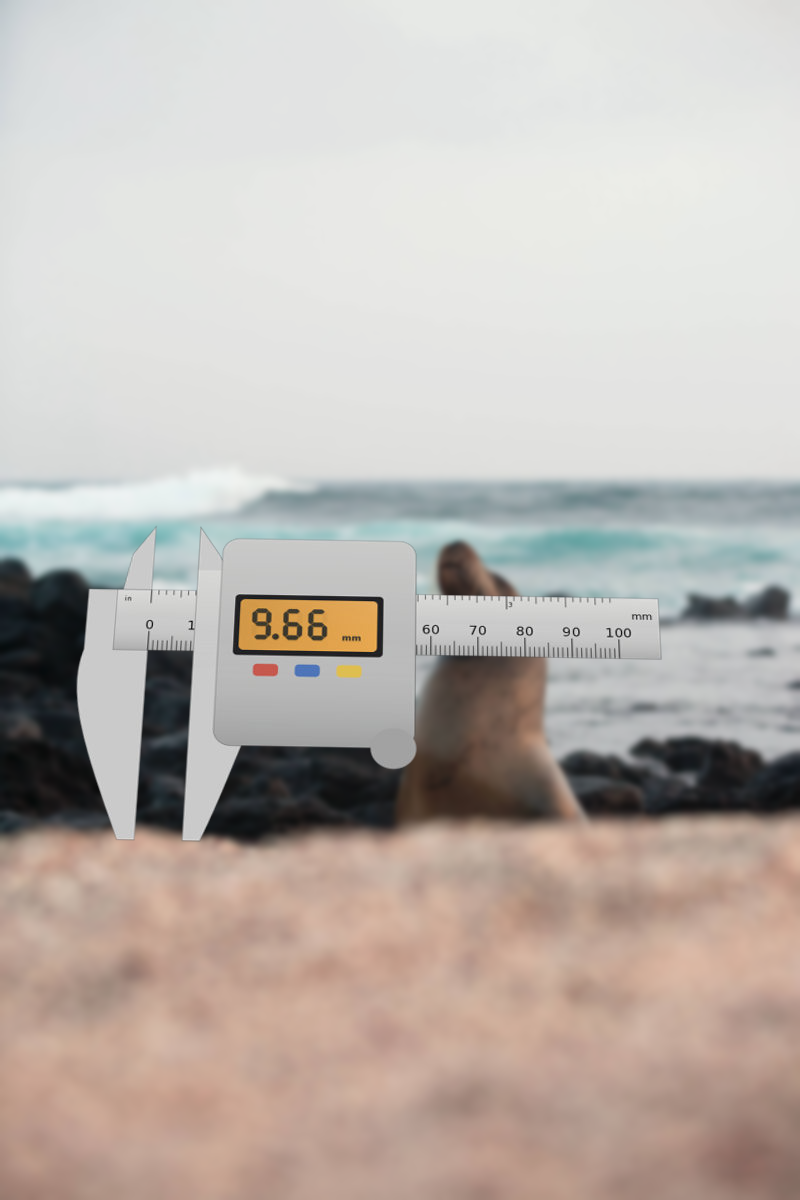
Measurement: 9.66 mm
